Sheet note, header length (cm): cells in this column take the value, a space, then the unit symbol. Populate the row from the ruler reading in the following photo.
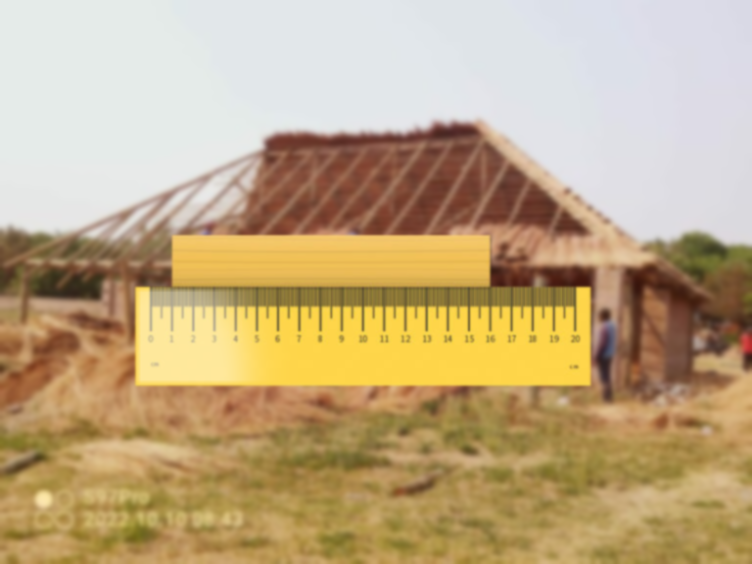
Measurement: 15 cm
